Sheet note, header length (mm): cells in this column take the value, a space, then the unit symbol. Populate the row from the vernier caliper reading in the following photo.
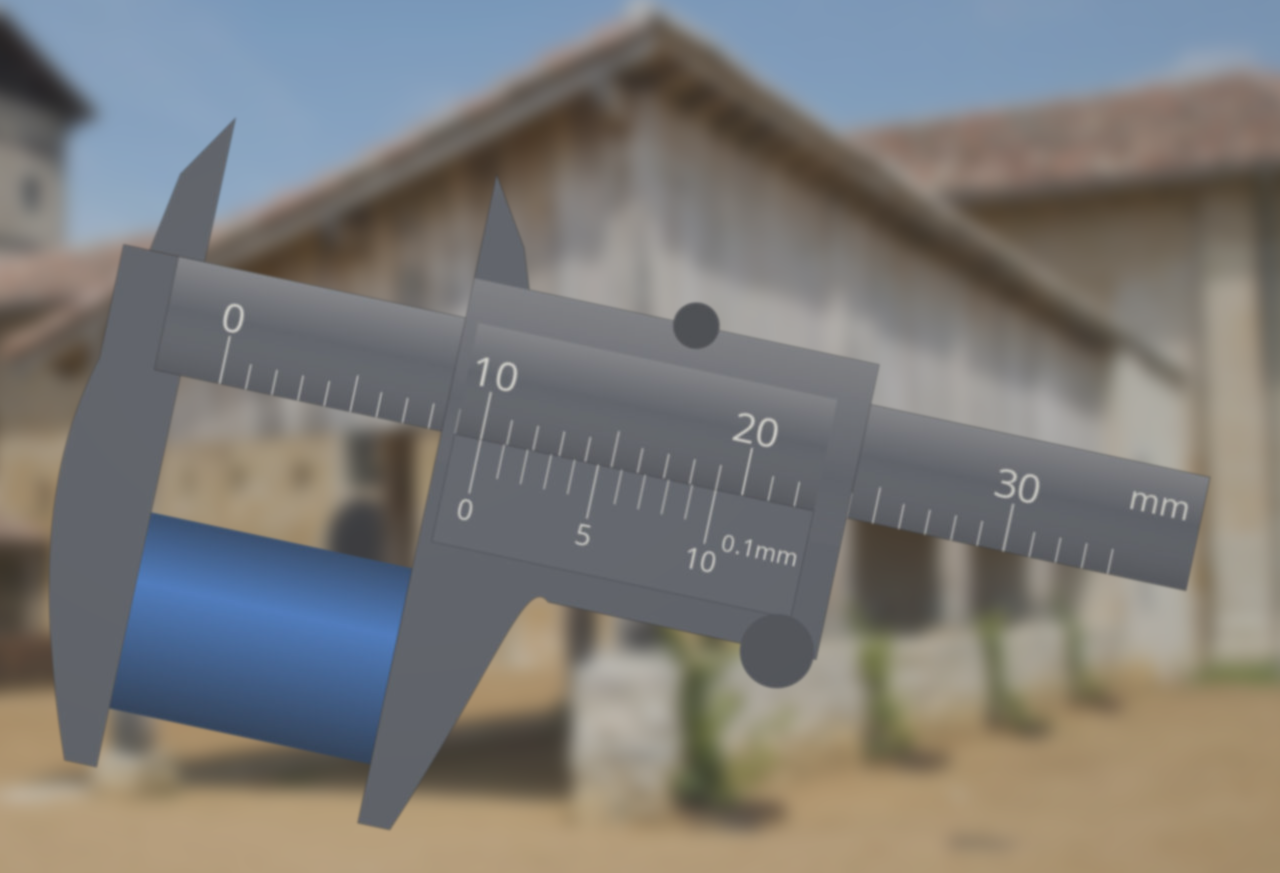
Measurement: 10.0 mm
